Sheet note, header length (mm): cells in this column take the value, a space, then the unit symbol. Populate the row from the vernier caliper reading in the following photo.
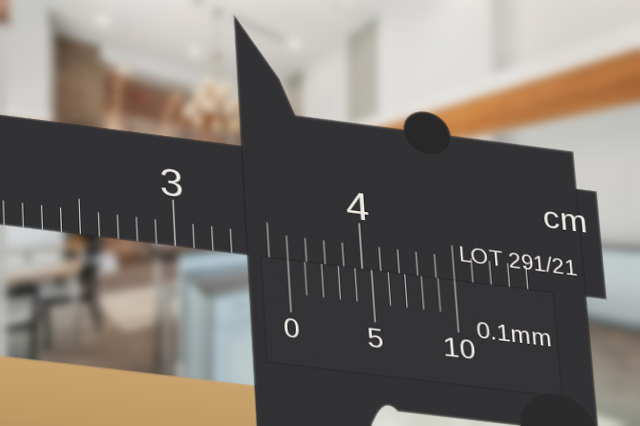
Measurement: 36.0 mm
